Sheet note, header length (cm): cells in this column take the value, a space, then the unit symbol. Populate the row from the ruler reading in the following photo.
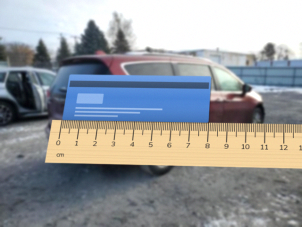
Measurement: 8 cm
